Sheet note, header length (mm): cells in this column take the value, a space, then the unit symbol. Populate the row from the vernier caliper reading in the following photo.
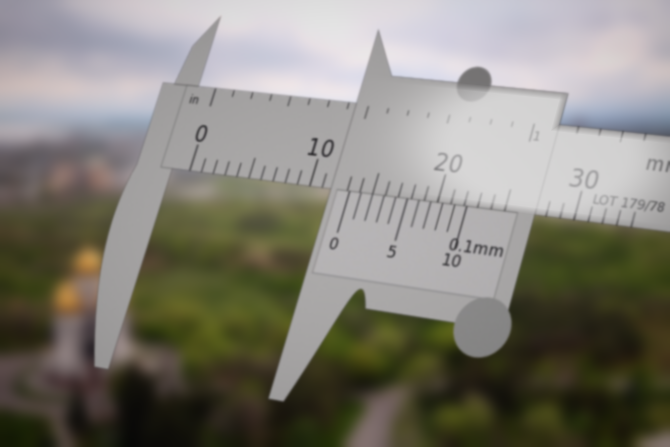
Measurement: 13.2 mm
